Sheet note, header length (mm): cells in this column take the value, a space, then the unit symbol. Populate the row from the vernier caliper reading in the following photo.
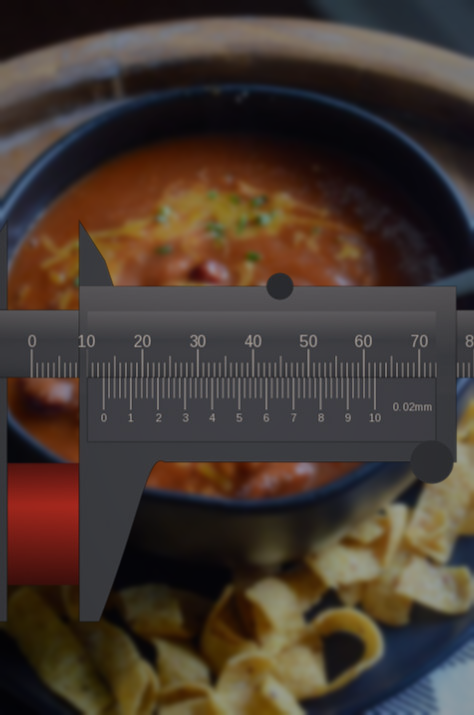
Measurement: 13.0 mm
